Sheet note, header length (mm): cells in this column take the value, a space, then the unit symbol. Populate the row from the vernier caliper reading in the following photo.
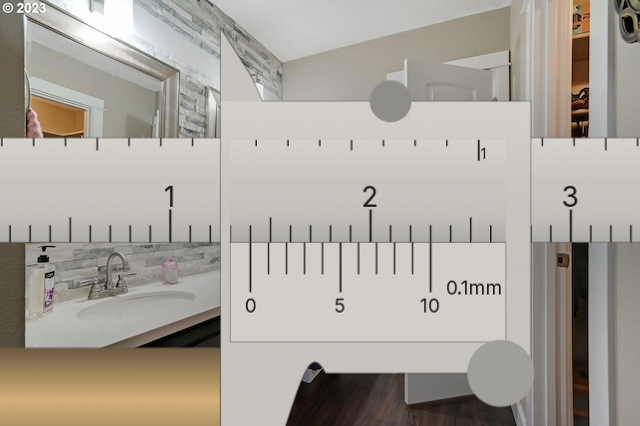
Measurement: 14.0 mm
